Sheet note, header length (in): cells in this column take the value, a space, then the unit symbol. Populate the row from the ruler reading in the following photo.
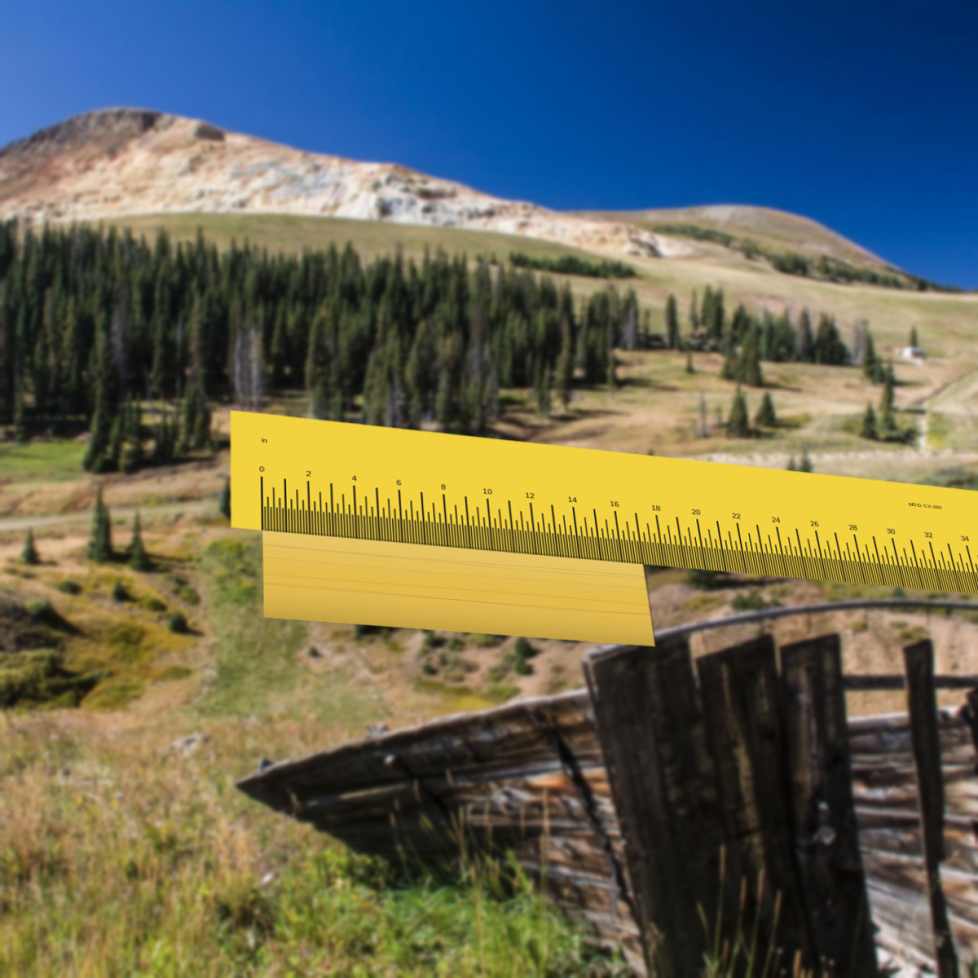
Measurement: 17 in
